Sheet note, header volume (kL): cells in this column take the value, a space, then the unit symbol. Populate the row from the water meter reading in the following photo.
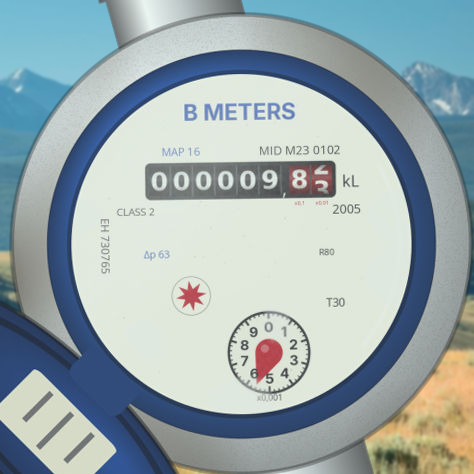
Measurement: 9.825 kL
